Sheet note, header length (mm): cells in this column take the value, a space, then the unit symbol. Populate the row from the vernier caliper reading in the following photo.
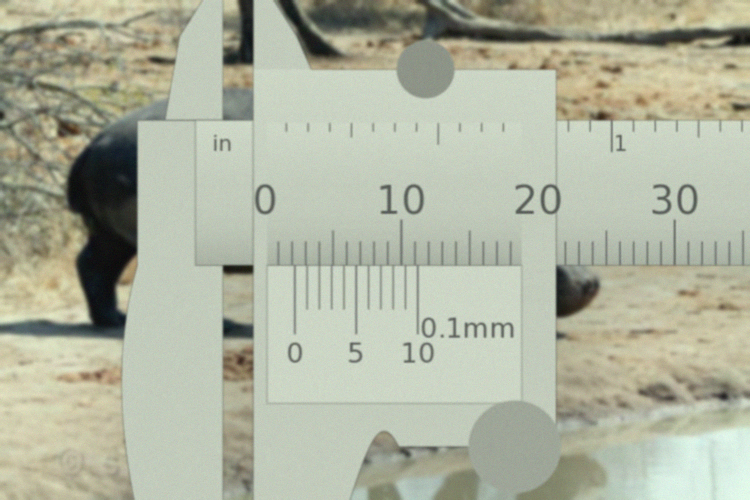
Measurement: 2.2 mm
